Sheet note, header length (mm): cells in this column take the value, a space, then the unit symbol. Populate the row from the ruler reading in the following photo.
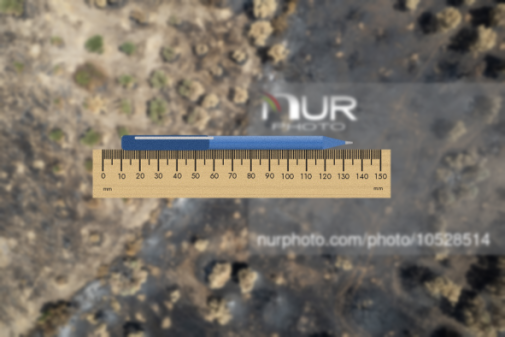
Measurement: 125 mm
